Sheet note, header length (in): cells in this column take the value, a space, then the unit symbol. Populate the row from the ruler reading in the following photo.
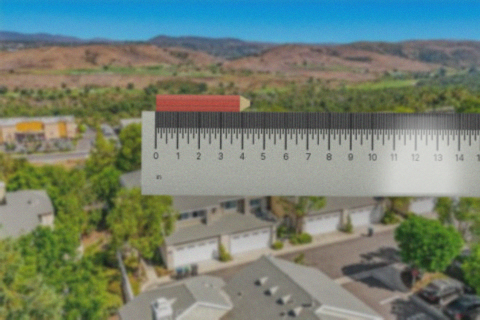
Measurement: 4.5 in
